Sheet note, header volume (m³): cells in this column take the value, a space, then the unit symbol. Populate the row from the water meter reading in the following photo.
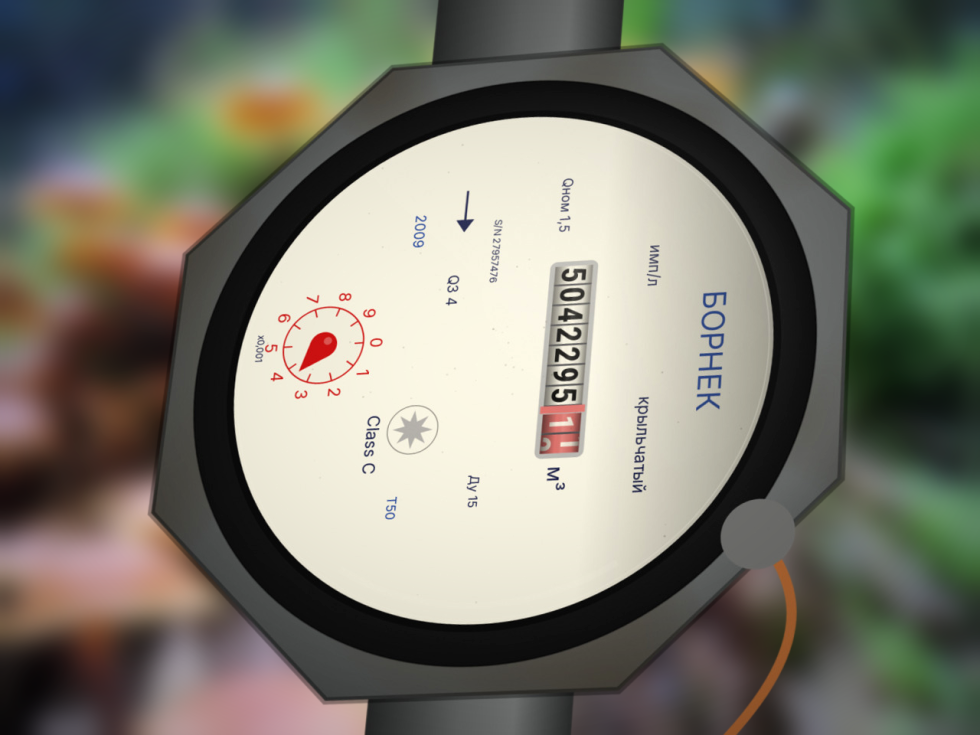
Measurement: 5042295.113 m³
